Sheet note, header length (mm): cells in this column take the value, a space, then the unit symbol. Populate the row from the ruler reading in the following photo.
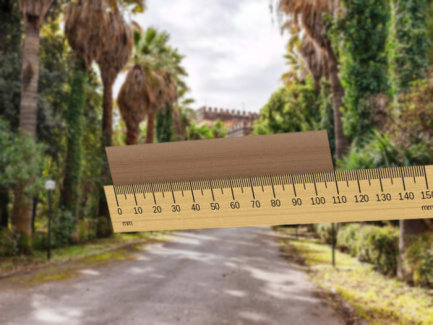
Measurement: 110 mm
